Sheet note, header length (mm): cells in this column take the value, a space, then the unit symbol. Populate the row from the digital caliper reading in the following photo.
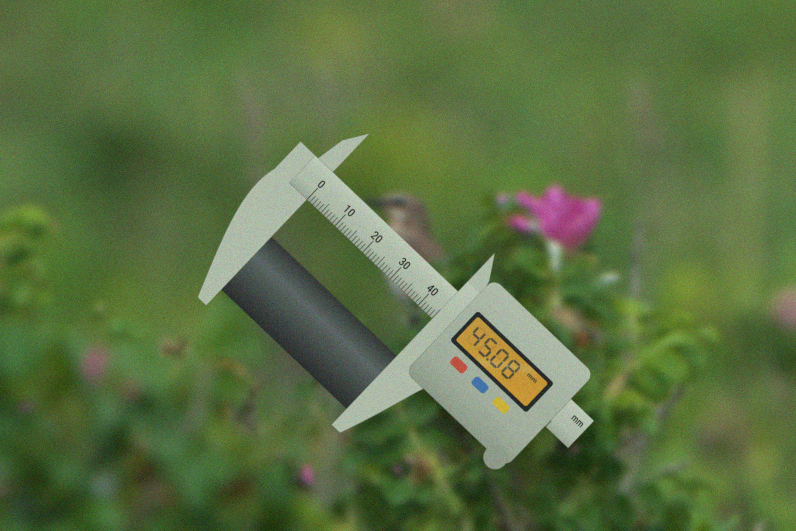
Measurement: 45.08 mm
